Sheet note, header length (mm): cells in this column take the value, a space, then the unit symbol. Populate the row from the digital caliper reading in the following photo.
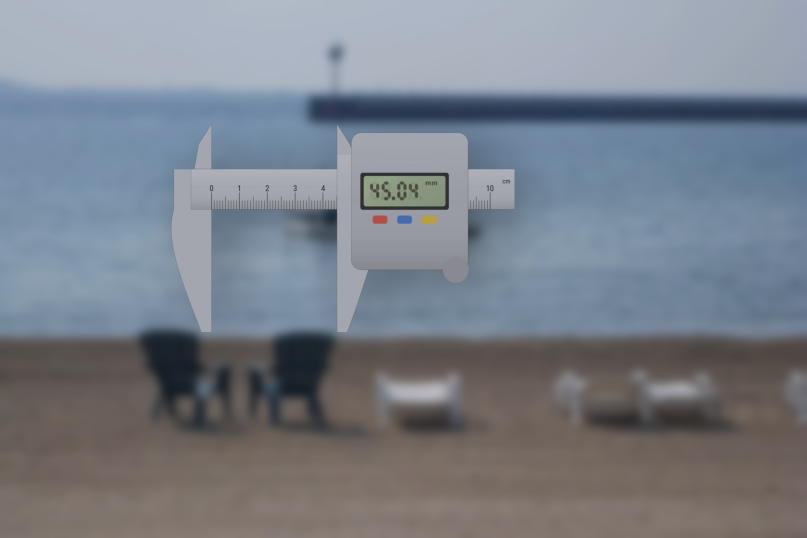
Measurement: 45.04 mm
